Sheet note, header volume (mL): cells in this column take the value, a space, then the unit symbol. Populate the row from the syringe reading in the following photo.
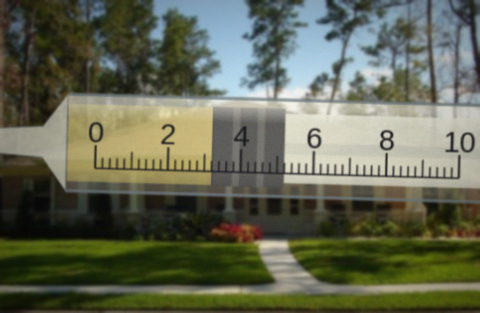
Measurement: 3.2 mL
